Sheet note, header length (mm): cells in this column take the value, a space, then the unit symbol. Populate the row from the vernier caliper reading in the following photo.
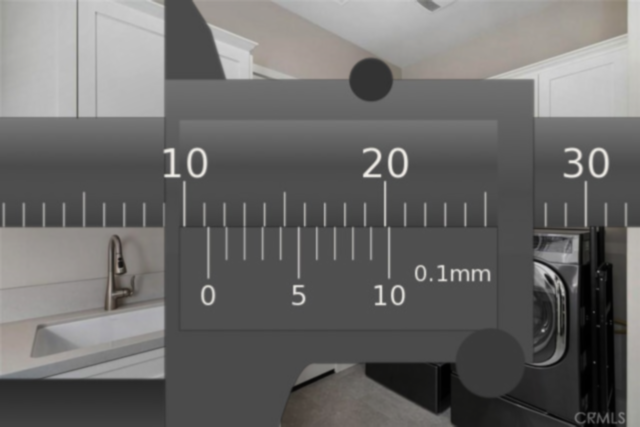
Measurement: 11.2 mm
